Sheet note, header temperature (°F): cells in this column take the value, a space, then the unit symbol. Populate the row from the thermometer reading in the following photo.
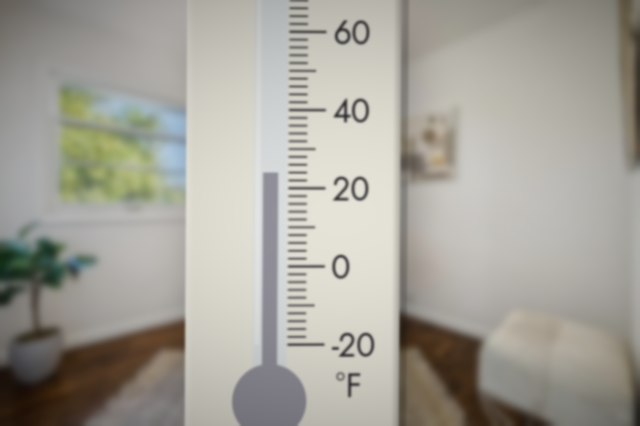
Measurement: 24 °F
